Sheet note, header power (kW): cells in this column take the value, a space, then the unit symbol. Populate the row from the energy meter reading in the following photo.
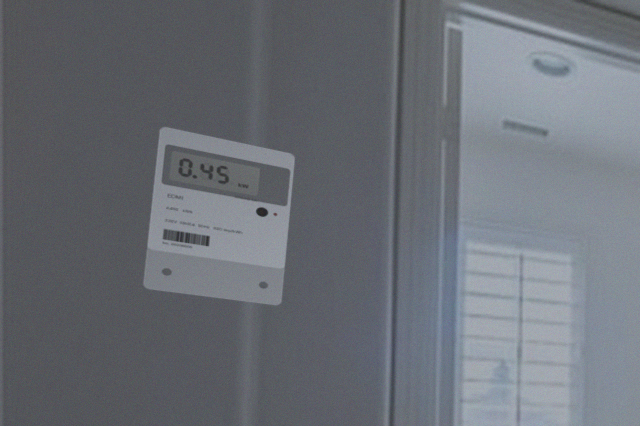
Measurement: 0.45 kW
